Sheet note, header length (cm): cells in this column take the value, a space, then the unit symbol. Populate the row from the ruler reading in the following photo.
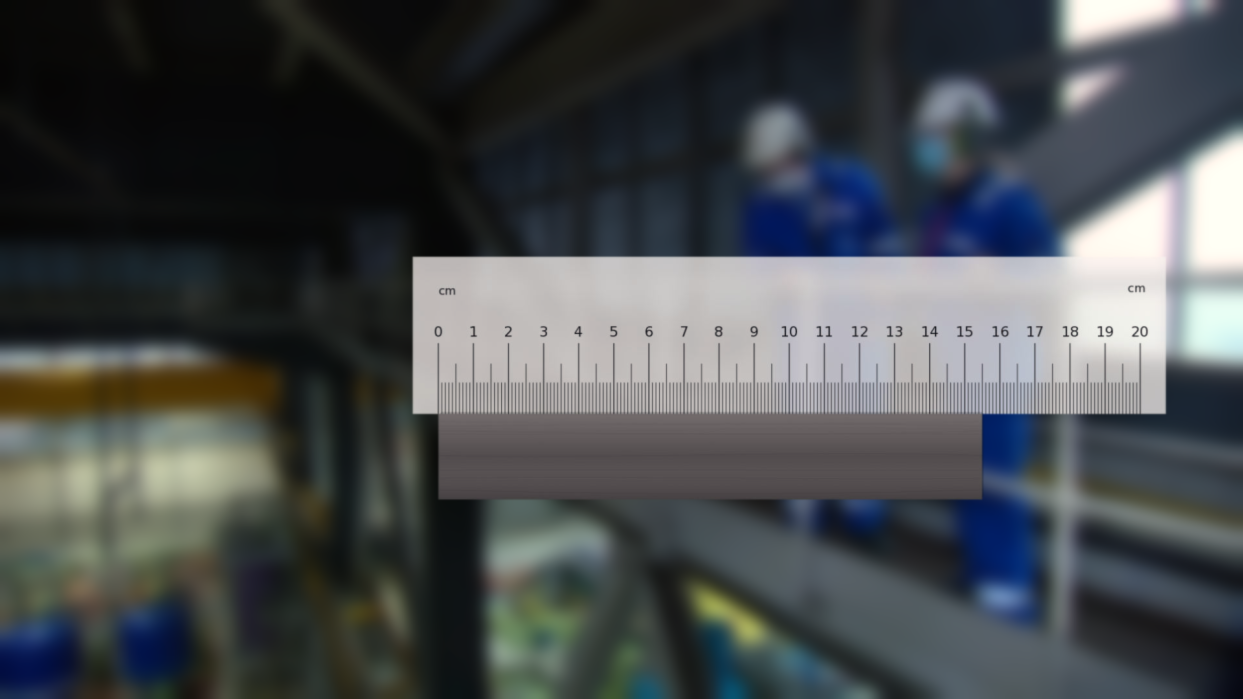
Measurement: 15.5 cm
